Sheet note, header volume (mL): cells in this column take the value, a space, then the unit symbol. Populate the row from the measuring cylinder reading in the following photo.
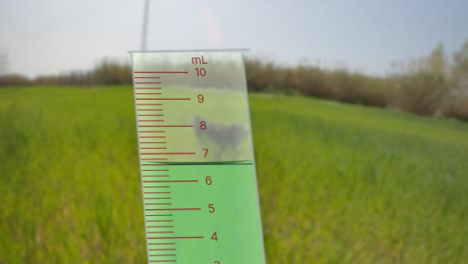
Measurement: 6.6 mL
